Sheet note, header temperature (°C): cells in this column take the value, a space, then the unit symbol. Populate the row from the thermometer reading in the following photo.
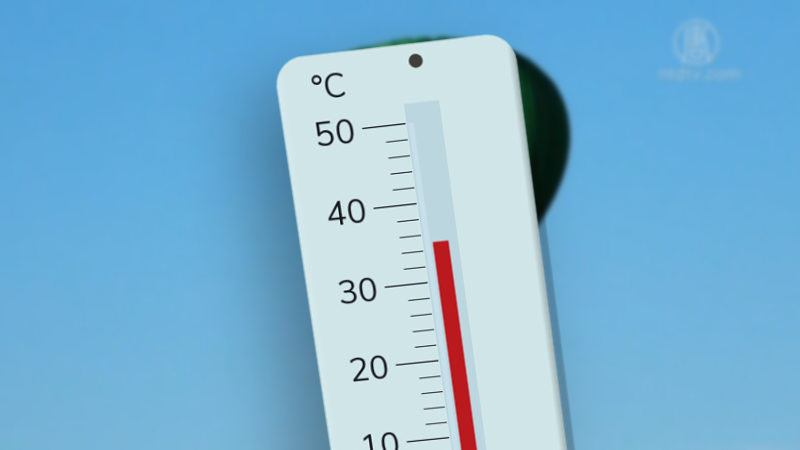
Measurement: 35 °C
